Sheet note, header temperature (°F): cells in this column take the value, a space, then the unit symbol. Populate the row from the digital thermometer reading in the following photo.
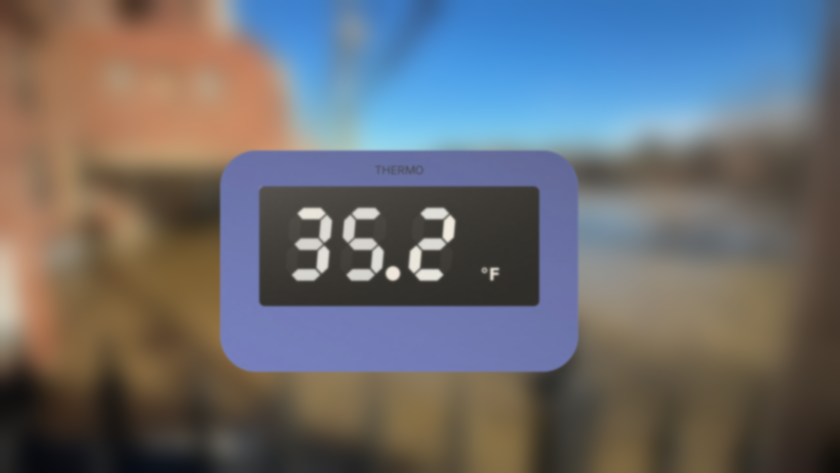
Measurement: 35.2 °F
